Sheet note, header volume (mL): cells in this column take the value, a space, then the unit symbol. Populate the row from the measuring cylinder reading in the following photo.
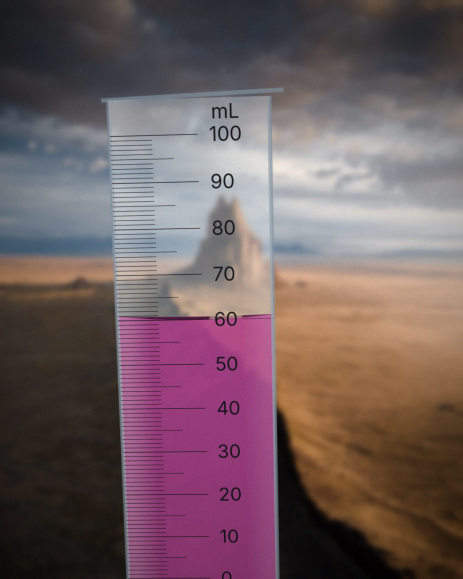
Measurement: 60 mL
